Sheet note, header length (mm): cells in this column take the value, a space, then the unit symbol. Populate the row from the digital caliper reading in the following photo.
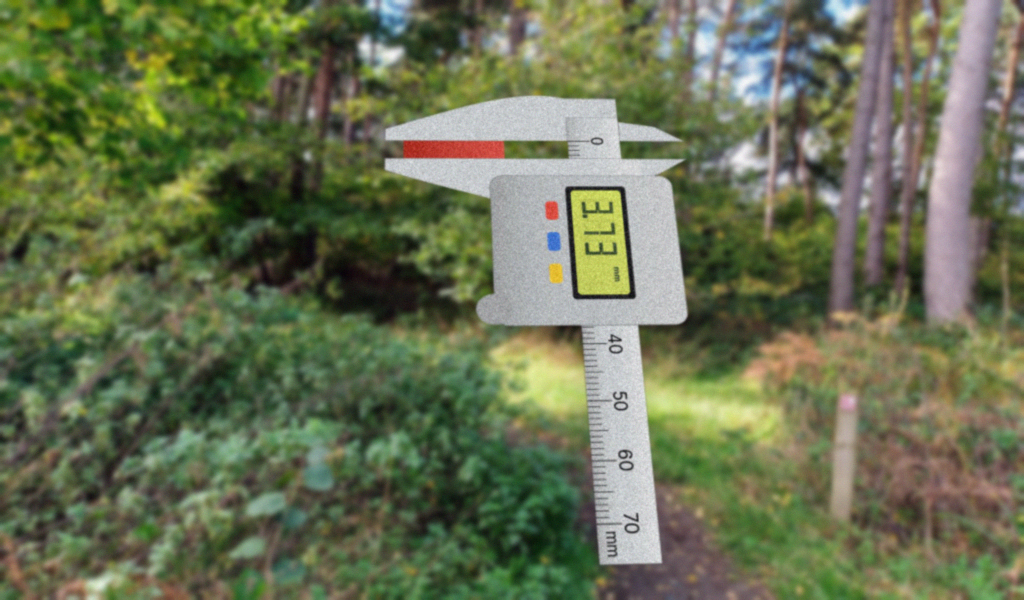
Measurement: 3.73 mm
